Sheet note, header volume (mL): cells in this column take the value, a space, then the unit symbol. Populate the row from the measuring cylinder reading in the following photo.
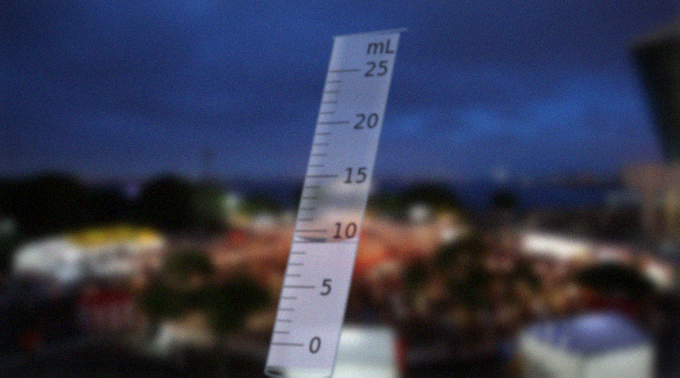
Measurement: 9 mL
